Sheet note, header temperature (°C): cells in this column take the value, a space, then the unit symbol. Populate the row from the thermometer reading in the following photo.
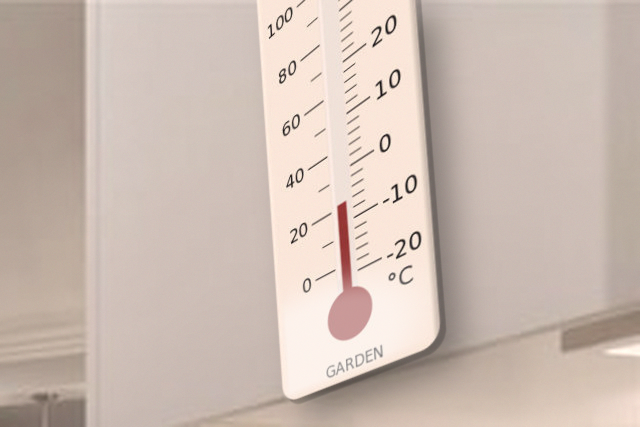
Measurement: -6 °C
